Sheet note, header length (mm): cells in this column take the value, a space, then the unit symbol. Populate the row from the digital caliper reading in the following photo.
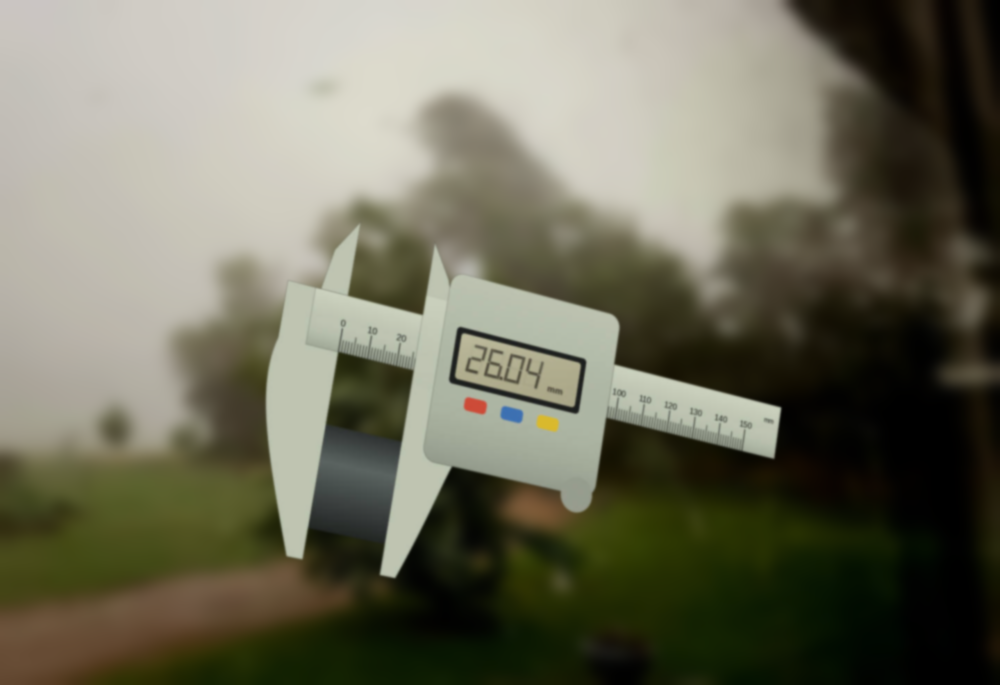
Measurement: 26.04 mm
